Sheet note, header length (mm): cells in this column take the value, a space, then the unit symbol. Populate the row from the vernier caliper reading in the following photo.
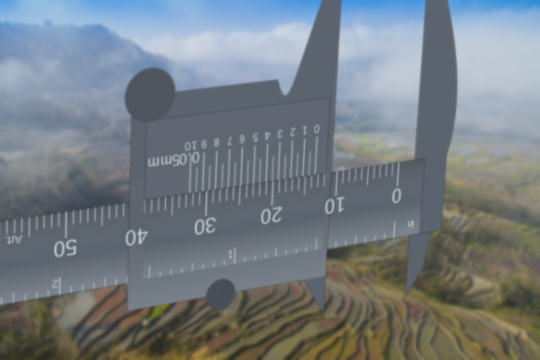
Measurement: 13.5 mm
